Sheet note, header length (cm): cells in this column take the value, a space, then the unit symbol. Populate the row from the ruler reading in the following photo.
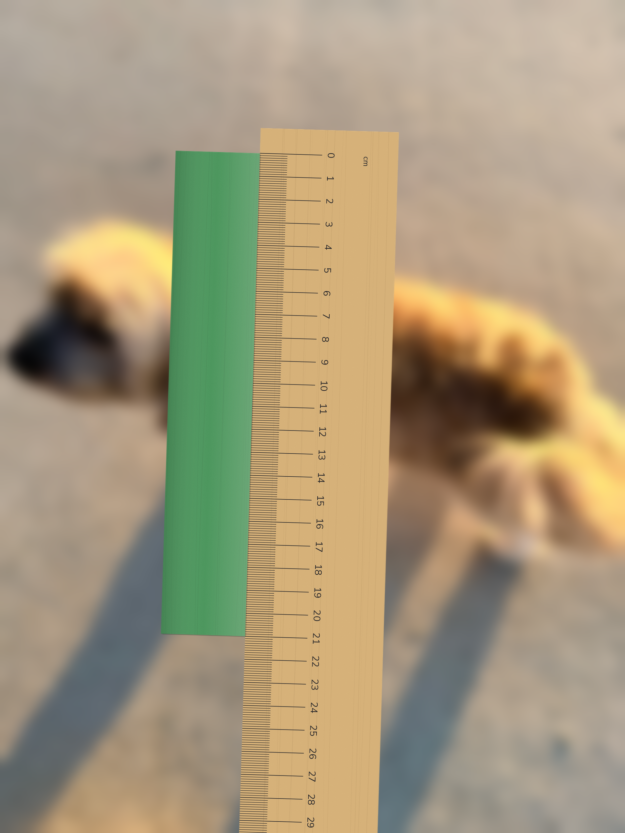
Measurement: 21 cm
